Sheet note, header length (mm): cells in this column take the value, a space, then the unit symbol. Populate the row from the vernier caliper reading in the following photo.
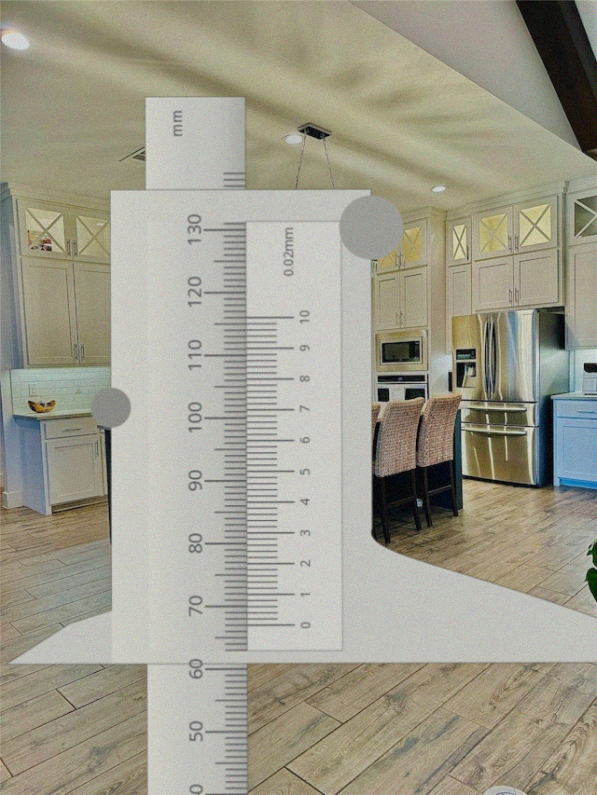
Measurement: 67.0 mm
